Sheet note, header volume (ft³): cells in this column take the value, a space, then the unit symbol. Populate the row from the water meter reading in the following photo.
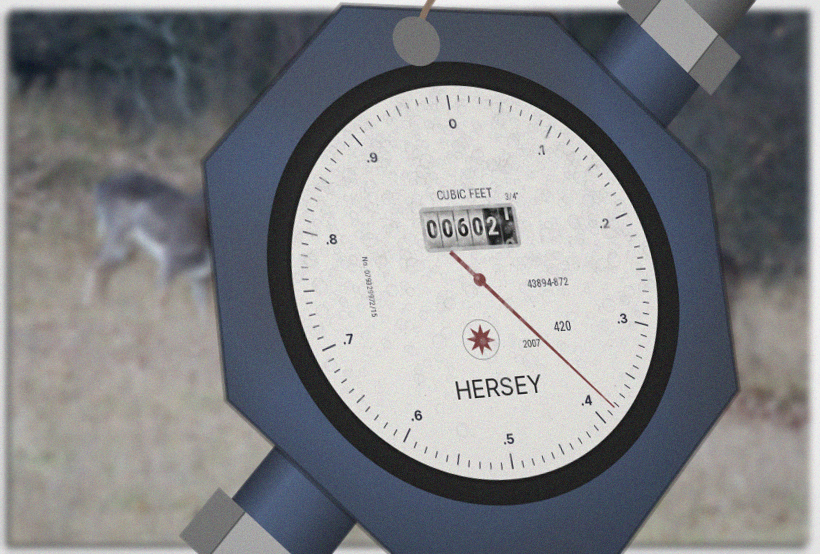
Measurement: 6021.38 ft³
